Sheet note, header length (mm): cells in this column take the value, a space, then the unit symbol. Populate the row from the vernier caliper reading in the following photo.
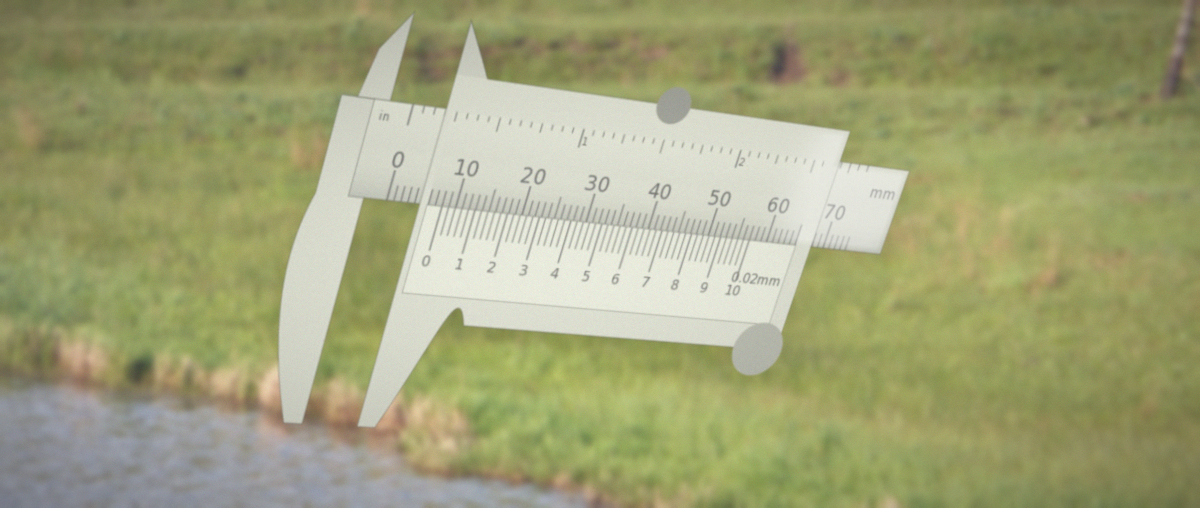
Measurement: 8.0 mm
